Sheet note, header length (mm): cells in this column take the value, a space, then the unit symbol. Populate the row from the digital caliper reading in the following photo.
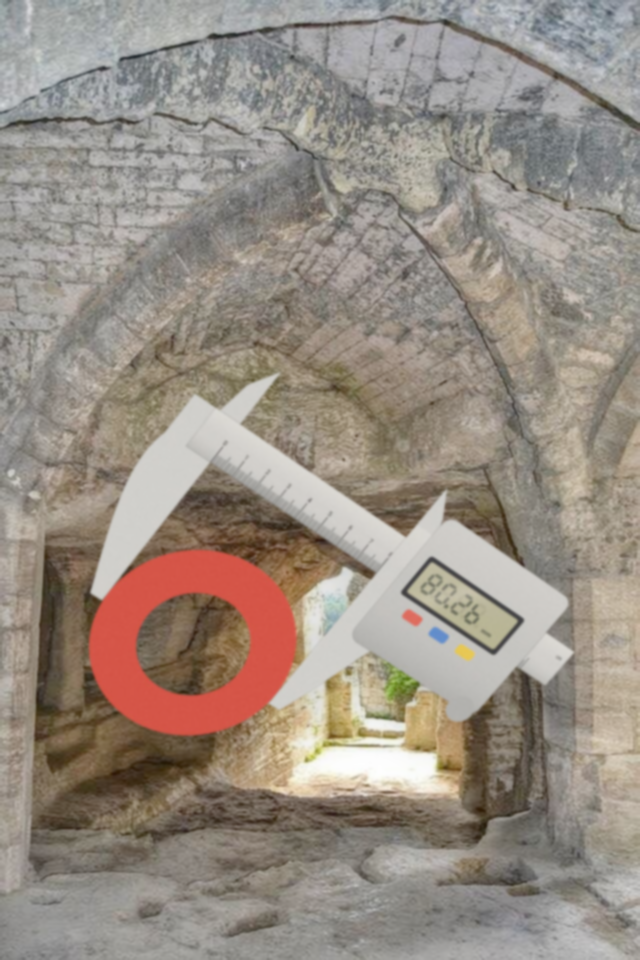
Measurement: 80.26 mm
